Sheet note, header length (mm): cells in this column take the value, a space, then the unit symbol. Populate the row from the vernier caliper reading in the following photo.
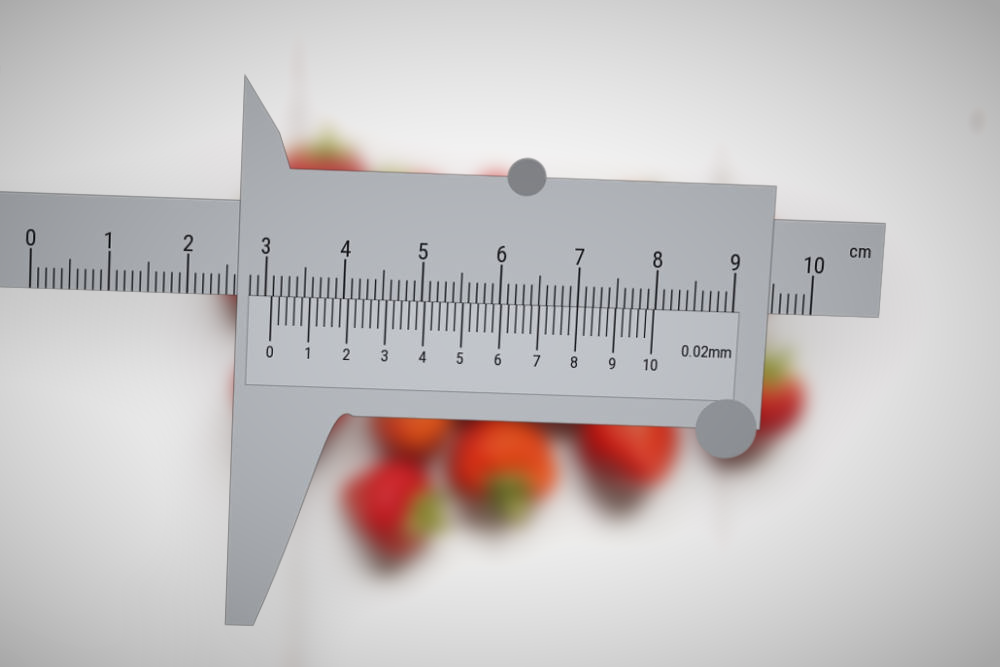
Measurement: 30.8 mm
